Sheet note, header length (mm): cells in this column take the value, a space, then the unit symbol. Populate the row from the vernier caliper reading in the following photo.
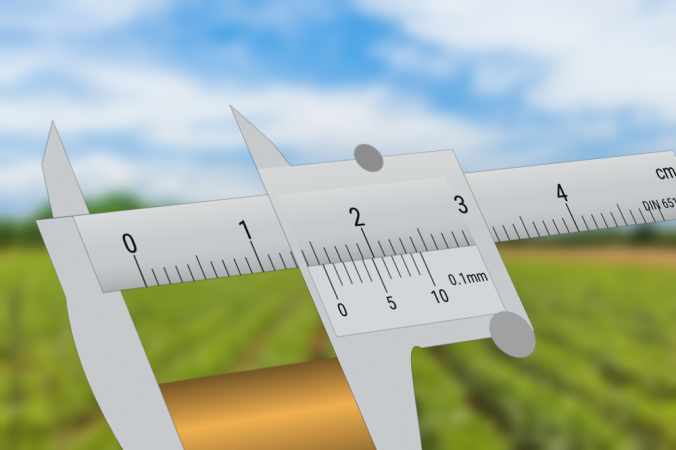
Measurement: 15.3 mm
